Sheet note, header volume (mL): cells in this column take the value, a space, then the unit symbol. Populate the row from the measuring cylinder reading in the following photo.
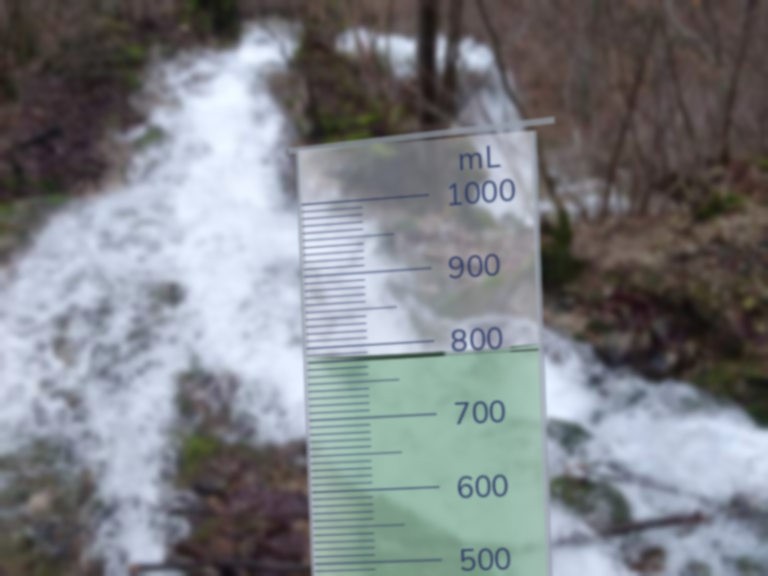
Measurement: 780 mL
